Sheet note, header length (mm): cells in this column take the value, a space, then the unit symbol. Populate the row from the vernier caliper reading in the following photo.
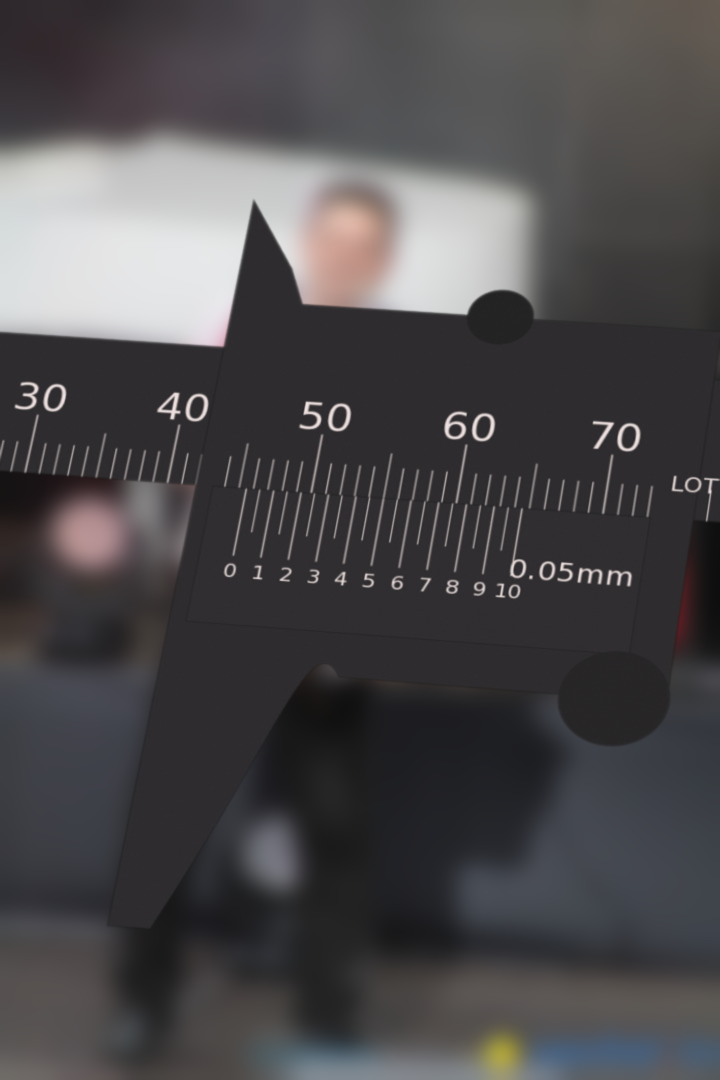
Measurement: 45.5 mm
